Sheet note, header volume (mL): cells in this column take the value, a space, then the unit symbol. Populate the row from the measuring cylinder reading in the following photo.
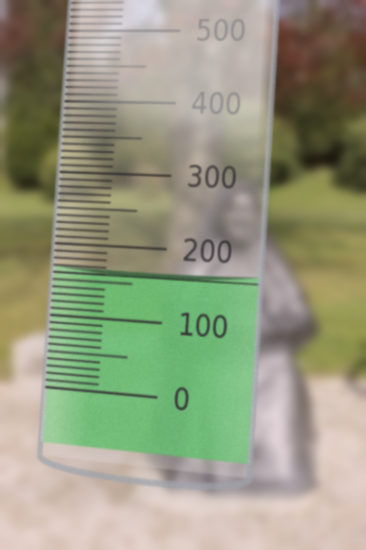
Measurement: 160 mL
